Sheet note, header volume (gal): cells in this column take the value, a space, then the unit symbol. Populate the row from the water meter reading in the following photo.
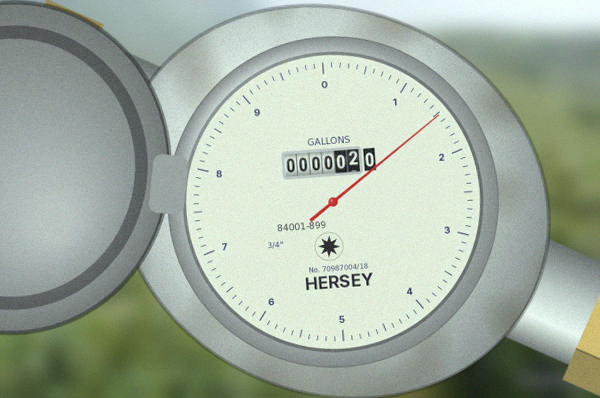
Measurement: 21.5 gal
